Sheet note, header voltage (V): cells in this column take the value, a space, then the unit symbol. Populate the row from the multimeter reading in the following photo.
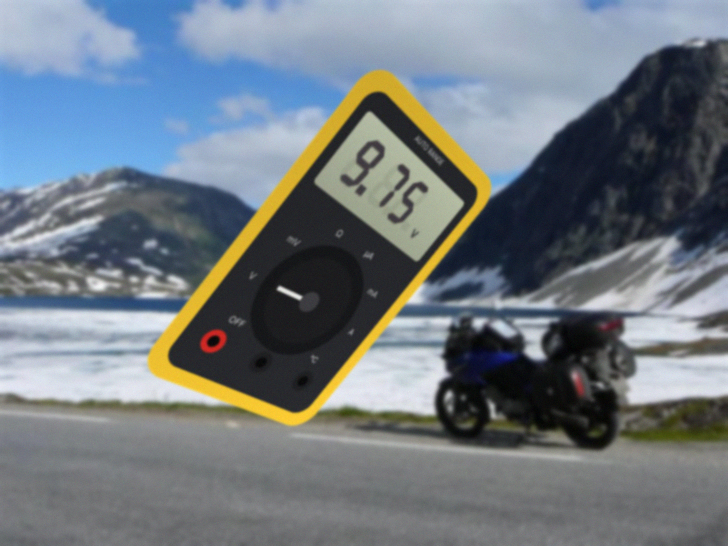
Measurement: 9.75 V
